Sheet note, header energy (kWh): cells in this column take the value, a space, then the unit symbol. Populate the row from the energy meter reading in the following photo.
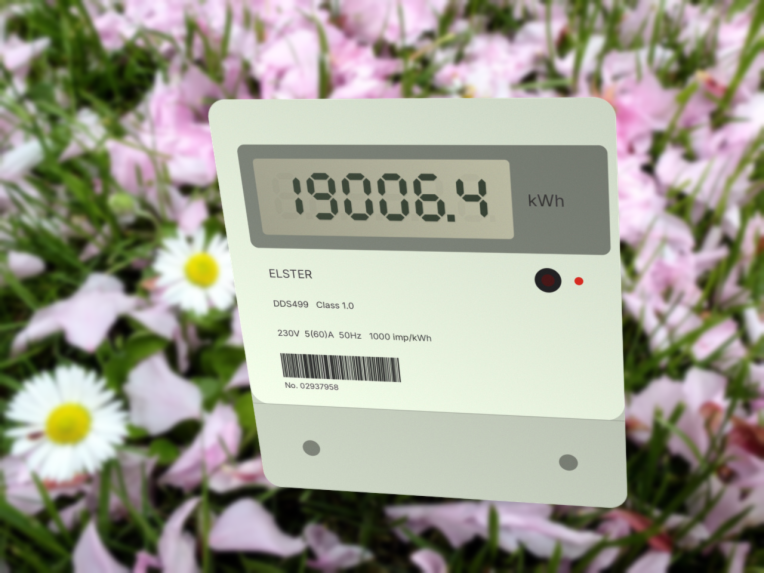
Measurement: 19006.4 kWh
